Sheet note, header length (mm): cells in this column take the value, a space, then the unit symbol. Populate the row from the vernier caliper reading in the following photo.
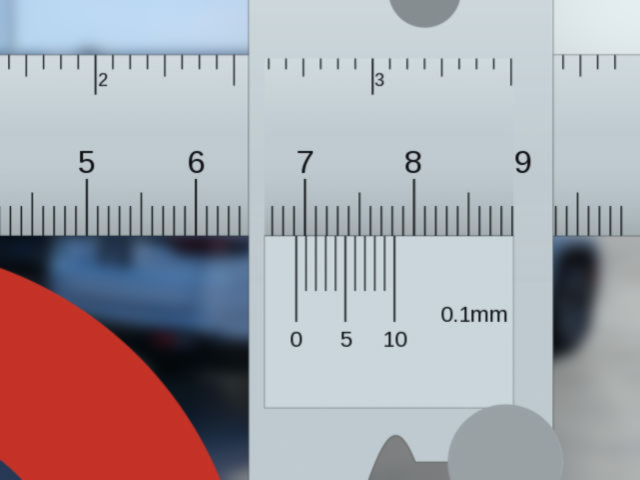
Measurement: 69.2 mm
